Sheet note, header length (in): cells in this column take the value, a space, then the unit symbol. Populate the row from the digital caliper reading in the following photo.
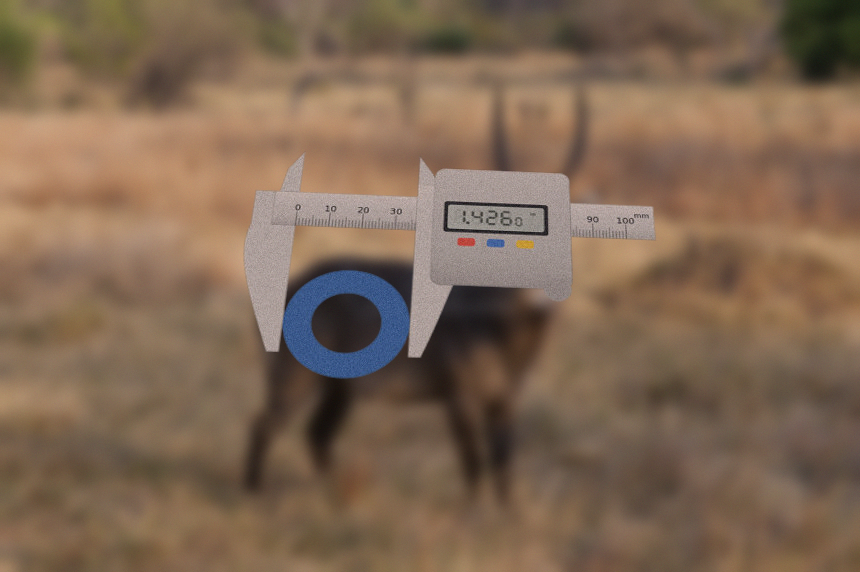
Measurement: 1.4260 in
